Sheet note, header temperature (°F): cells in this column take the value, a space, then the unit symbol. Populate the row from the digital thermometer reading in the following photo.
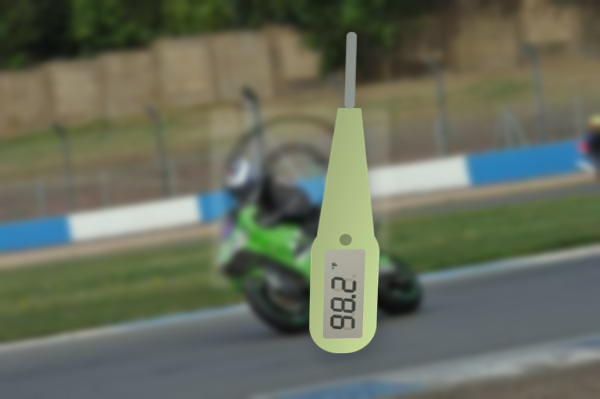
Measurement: 98.2 °F
